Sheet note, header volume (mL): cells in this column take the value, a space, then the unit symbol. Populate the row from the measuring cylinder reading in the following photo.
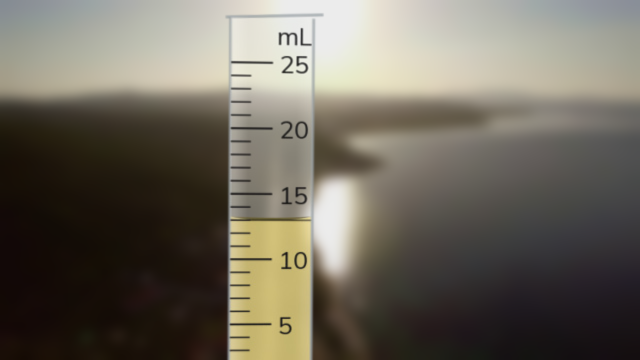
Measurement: 13 mL
